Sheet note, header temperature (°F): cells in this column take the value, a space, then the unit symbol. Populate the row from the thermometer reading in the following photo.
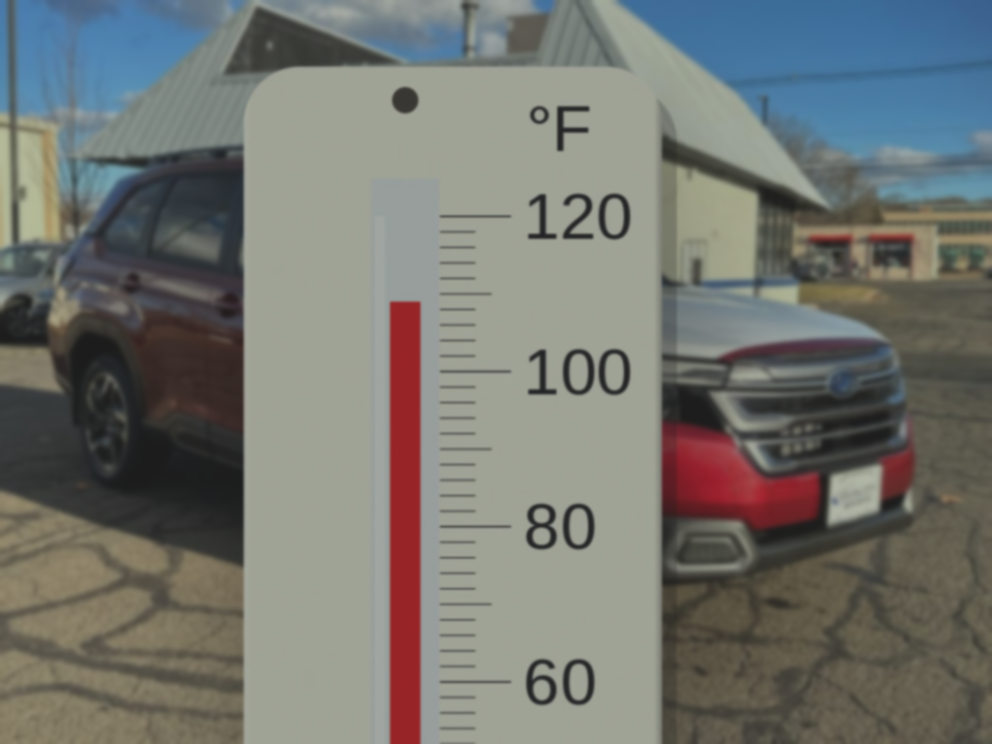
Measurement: 109 °F
